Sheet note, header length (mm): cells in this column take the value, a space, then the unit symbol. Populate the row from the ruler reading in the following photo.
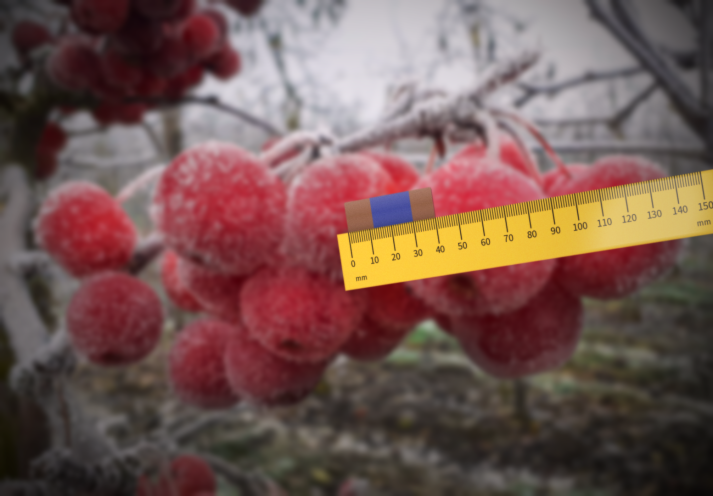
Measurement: 40 mm
